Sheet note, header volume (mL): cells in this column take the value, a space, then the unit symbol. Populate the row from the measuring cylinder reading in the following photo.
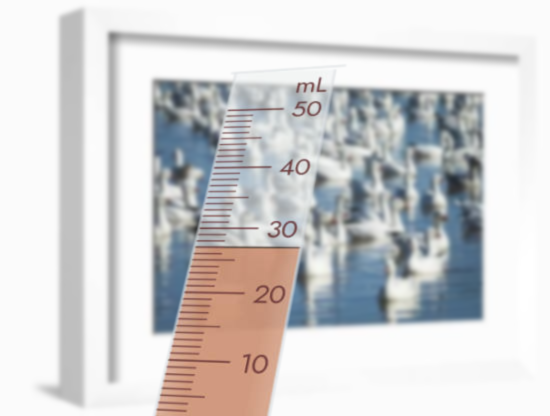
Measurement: 27 mL
